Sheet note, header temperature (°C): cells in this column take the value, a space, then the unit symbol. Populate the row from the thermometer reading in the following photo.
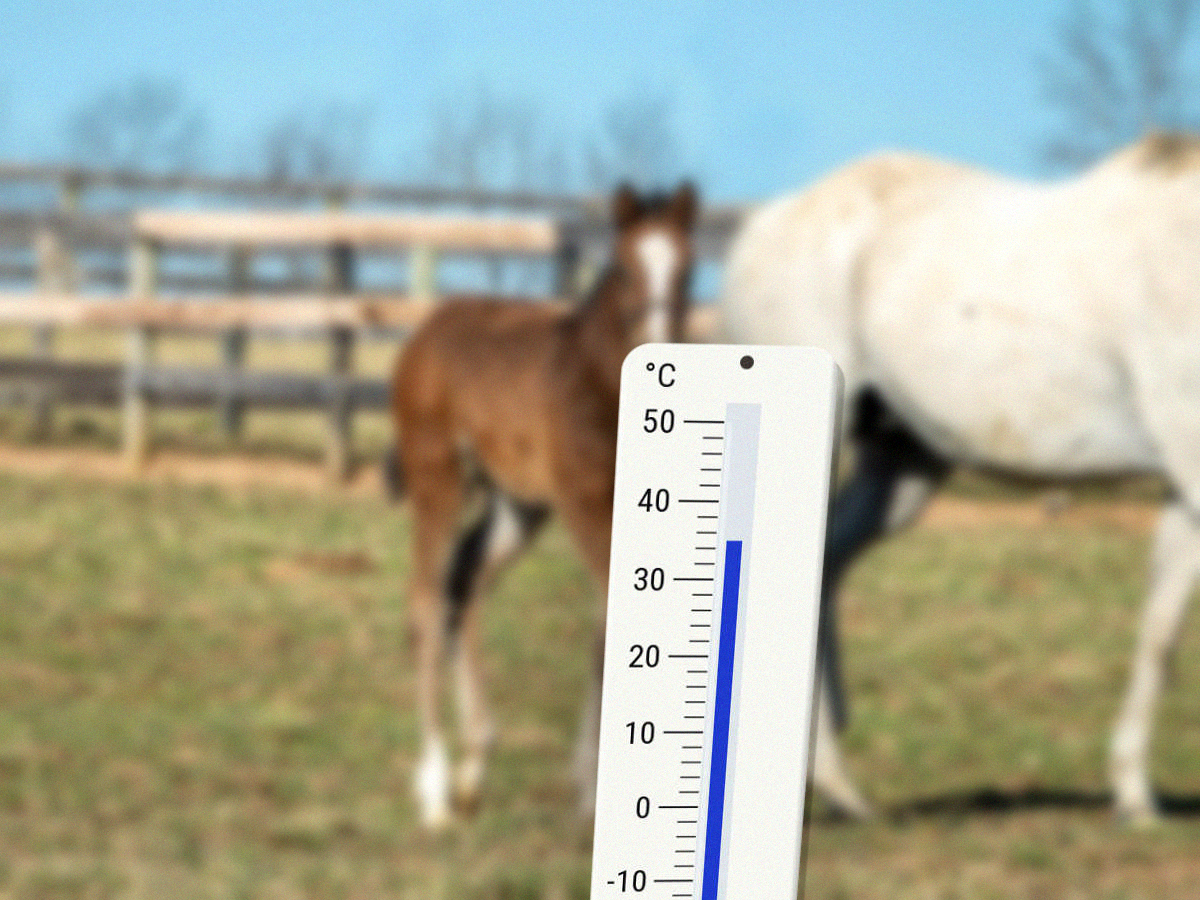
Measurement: 35 °C
